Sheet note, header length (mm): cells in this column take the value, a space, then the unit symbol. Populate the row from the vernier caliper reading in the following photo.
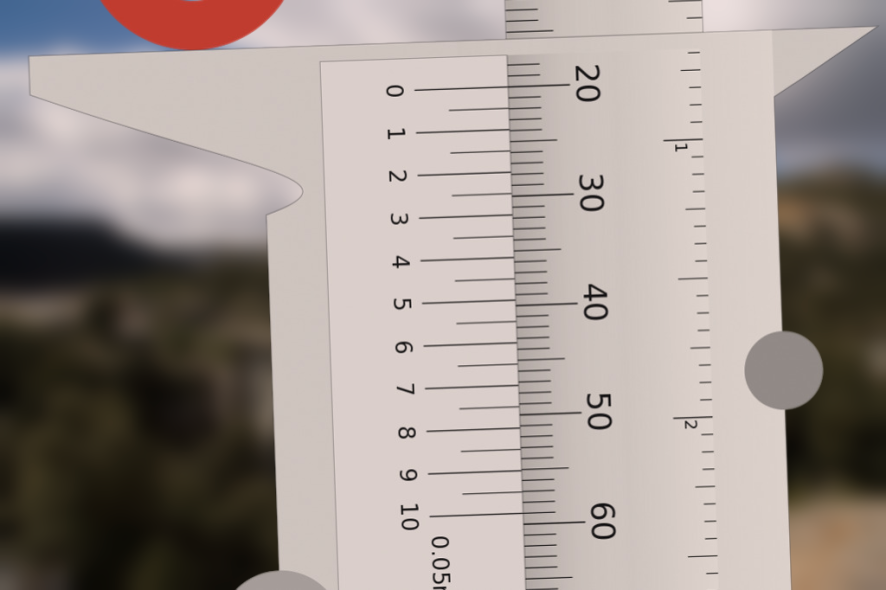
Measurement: 20.0 mm
